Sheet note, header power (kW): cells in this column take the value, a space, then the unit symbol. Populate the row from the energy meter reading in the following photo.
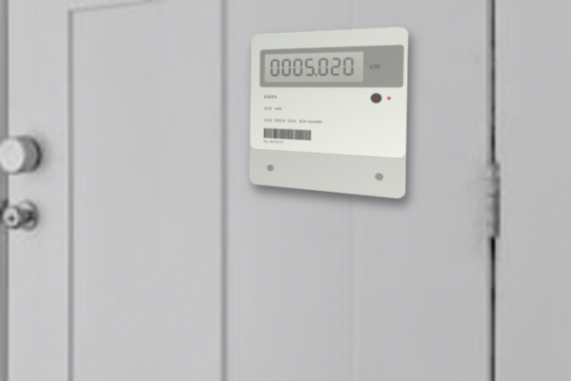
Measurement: 5.020 kW
